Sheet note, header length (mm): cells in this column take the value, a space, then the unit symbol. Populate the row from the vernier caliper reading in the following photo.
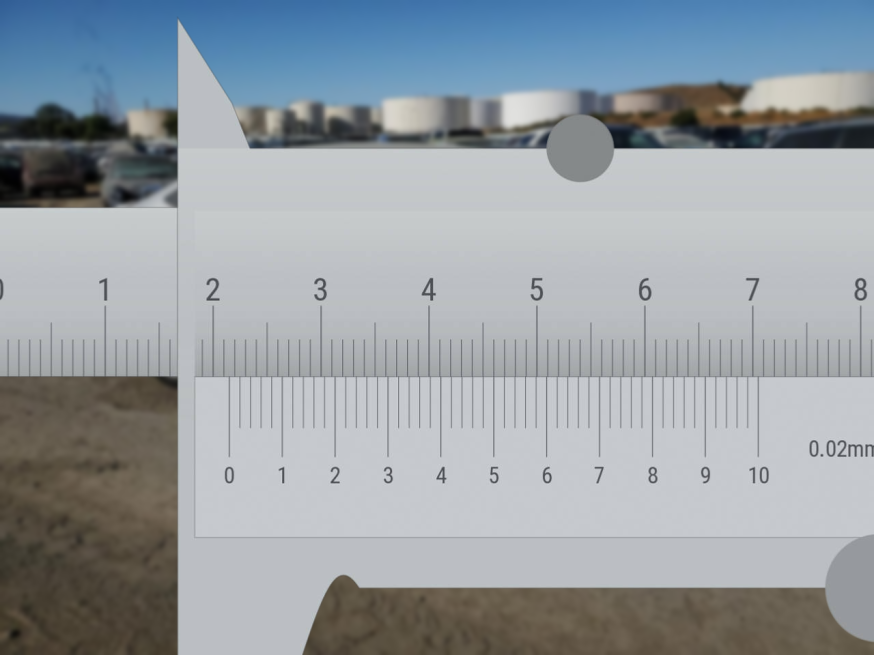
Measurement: 21.5 mm
